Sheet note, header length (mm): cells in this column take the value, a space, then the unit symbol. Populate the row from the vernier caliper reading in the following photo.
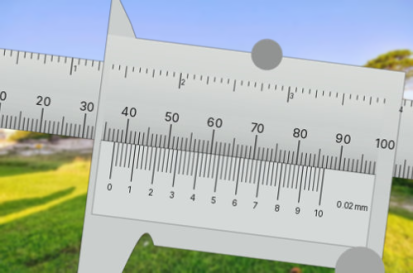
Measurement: 37.5 mm
